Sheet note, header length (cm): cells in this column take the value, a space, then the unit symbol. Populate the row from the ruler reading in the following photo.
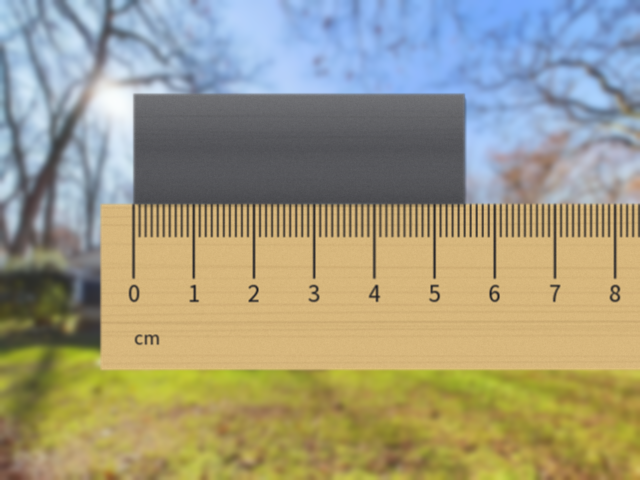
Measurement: 5.5 cm
